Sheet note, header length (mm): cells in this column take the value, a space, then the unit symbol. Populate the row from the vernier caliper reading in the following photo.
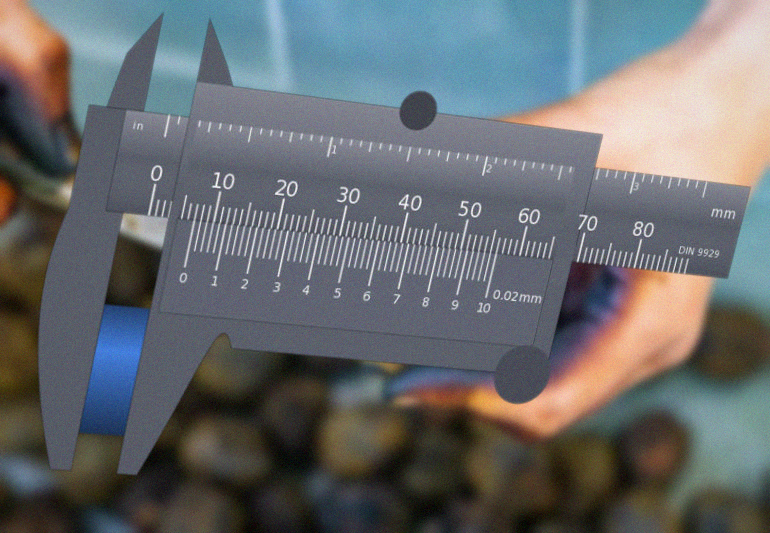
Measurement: 7.0 mm
